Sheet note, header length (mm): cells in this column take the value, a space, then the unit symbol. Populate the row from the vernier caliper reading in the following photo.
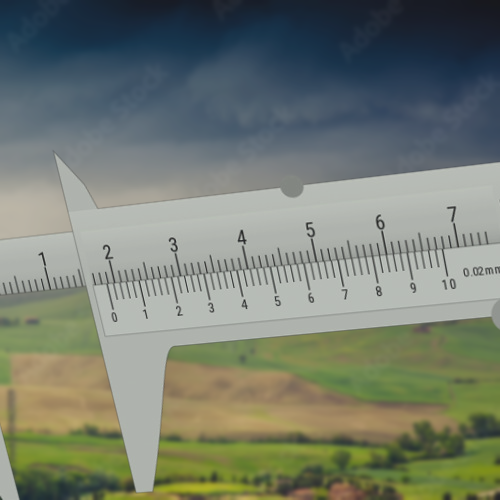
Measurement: 18.8 mm
